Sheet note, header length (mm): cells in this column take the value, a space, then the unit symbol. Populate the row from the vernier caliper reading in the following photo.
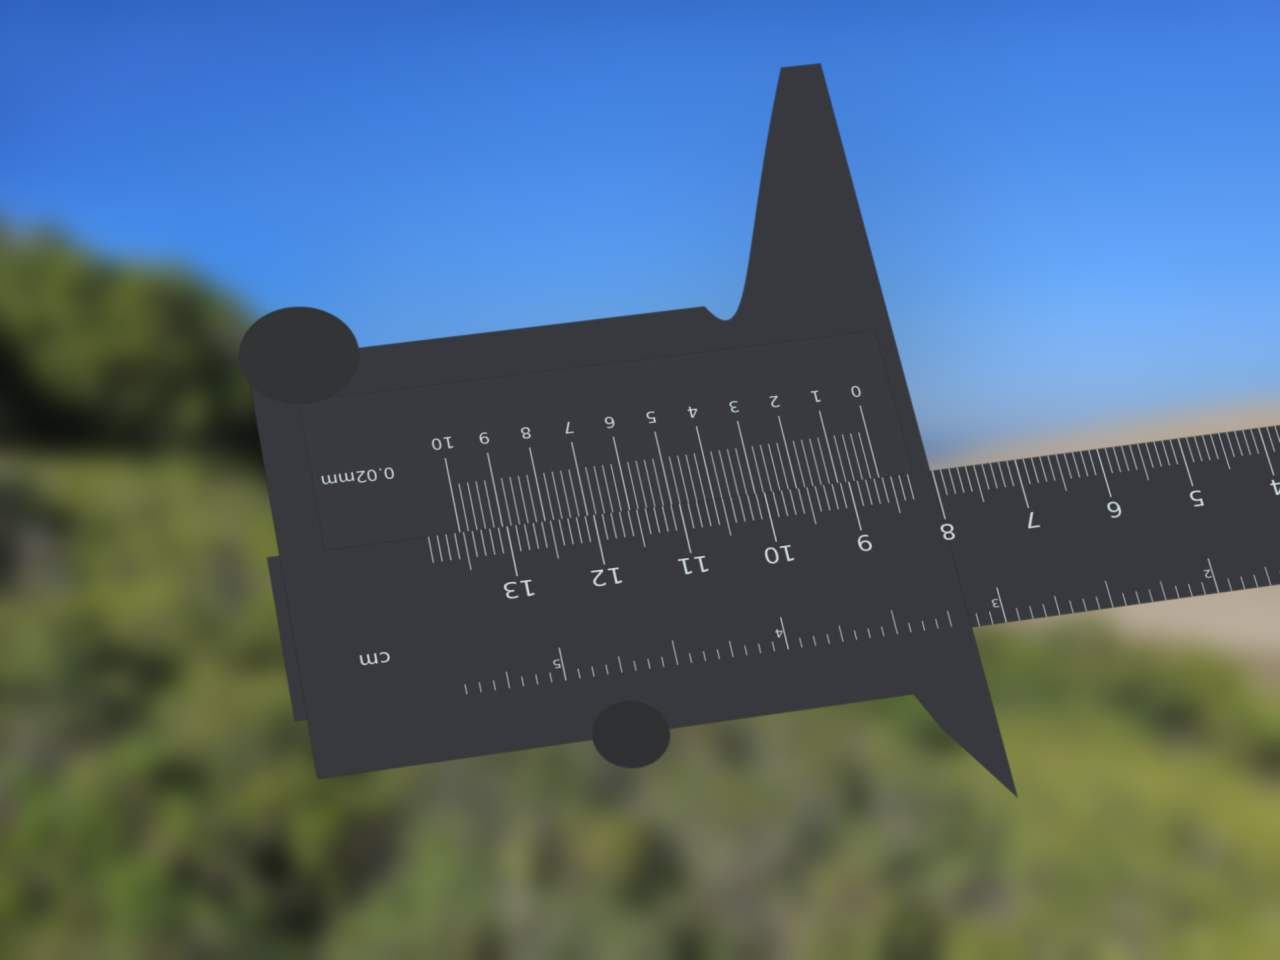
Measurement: 86.4 mm
